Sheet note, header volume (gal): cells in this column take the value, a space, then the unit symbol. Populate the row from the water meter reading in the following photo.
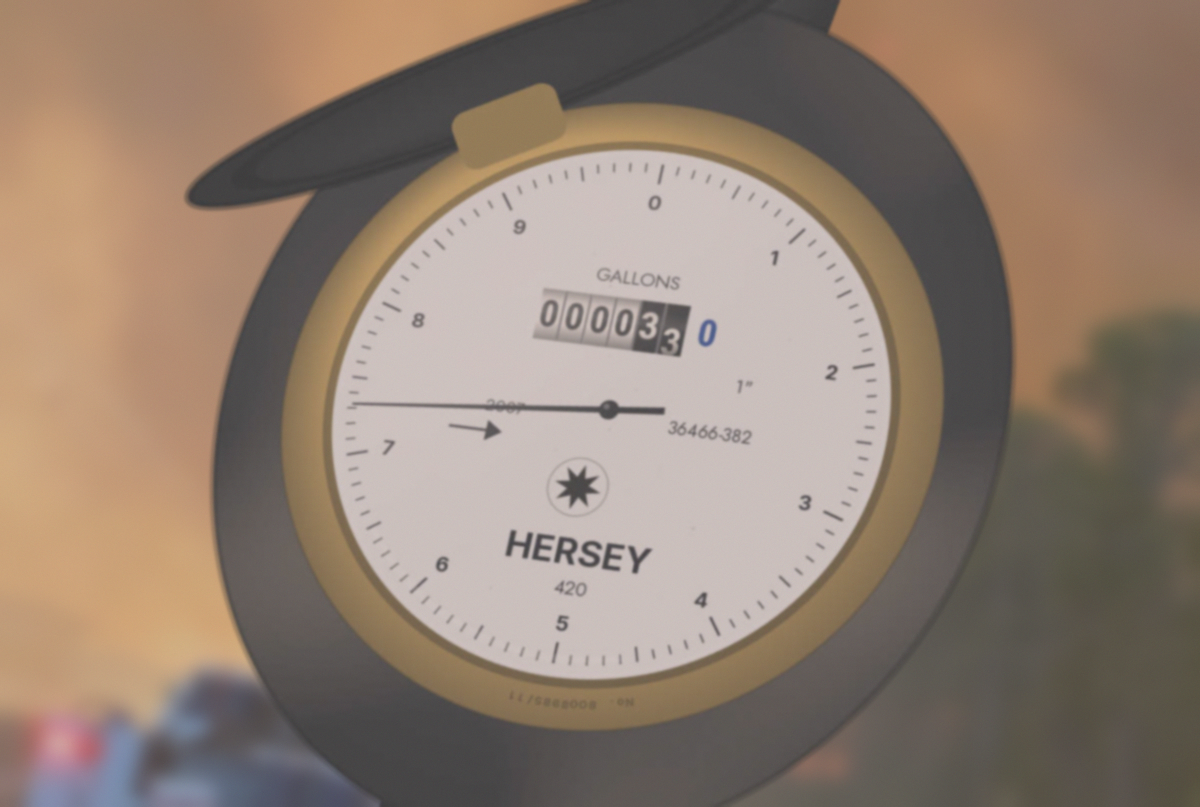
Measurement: 327.3 gal
